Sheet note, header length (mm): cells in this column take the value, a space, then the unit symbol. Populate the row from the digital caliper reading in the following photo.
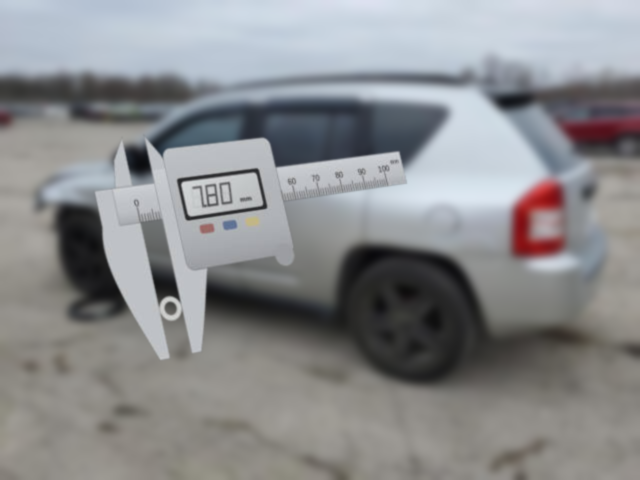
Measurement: 7.80 mm
